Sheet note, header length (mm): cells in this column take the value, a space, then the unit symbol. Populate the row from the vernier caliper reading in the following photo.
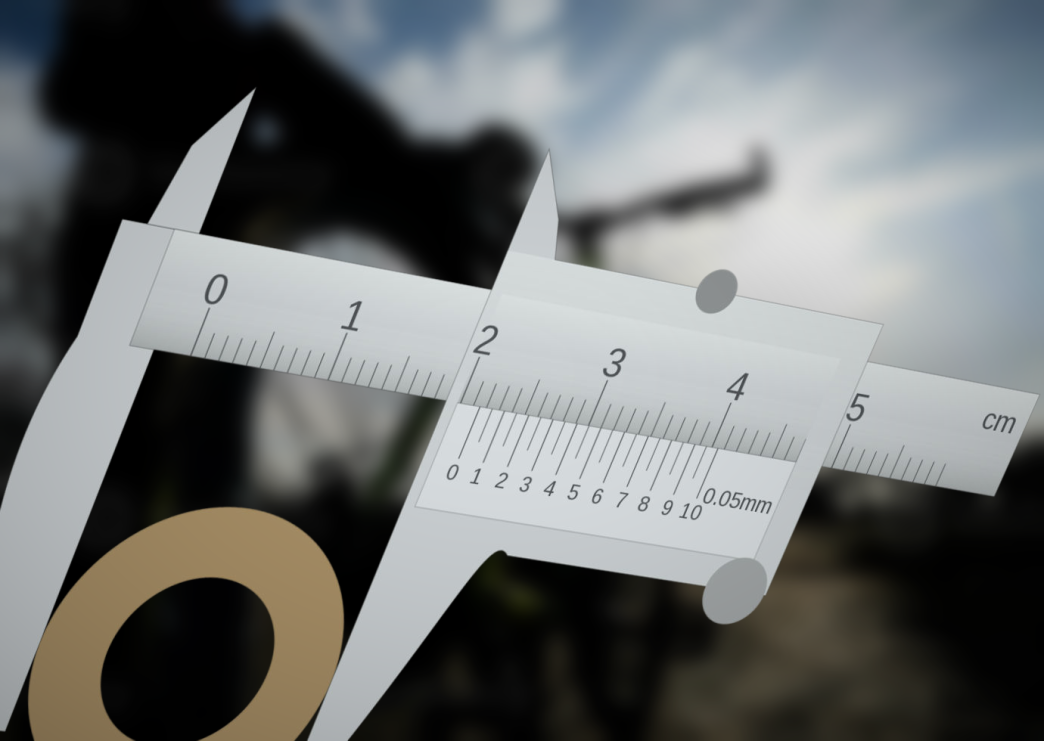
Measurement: 21.5 mm
